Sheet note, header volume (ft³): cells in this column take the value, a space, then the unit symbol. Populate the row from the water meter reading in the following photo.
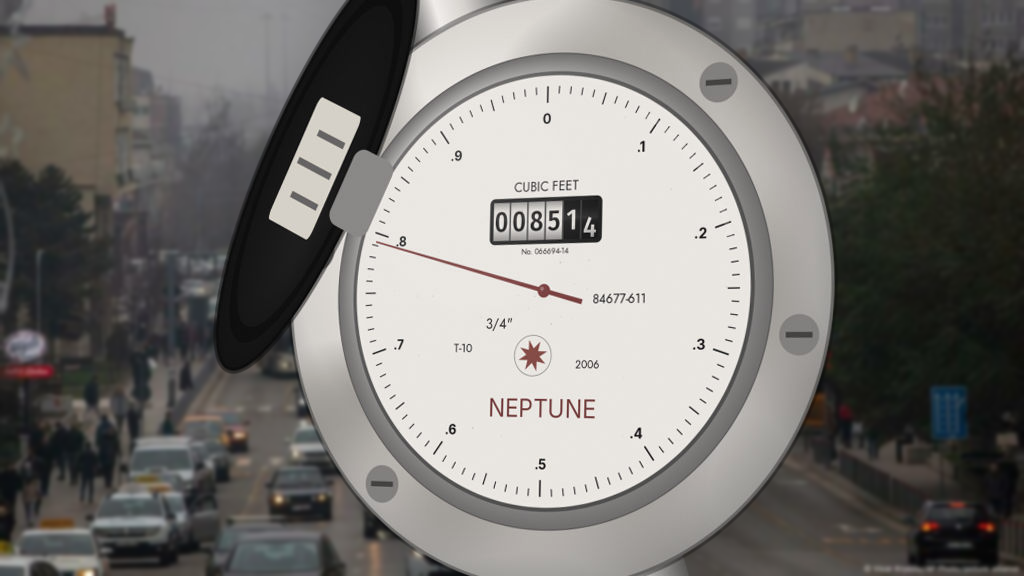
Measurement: 8513.79 ft³
